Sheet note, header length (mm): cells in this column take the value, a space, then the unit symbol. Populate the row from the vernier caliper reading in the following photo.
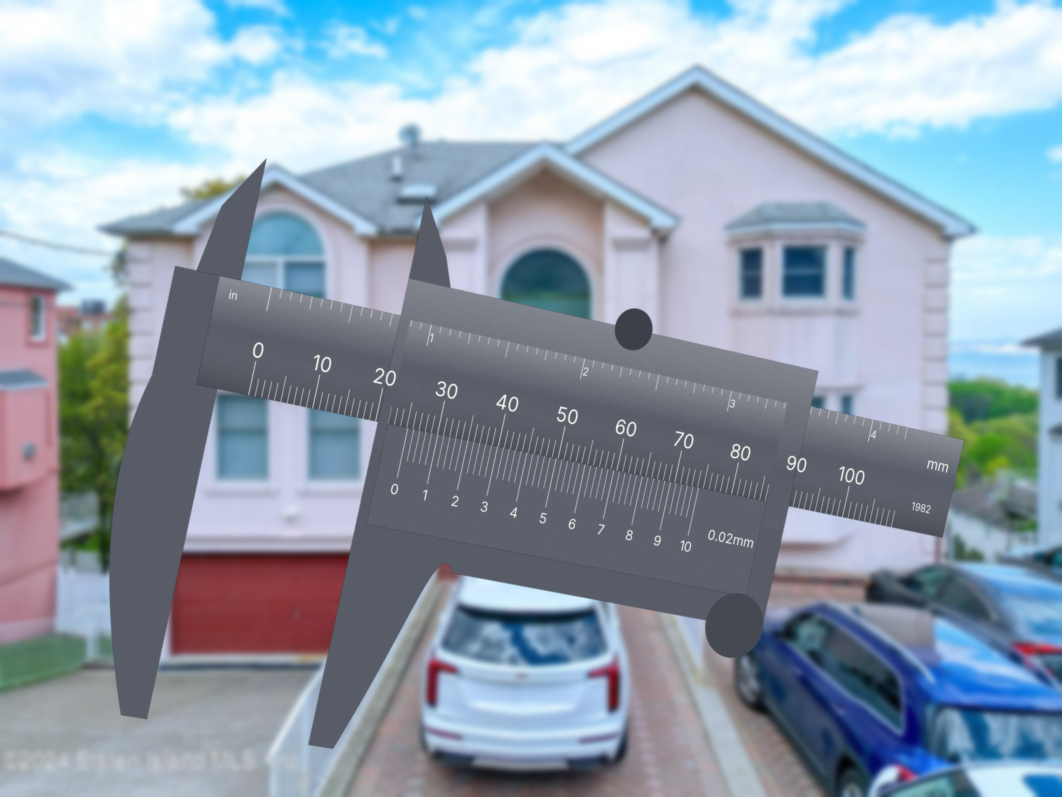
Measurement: 25.2 mm
